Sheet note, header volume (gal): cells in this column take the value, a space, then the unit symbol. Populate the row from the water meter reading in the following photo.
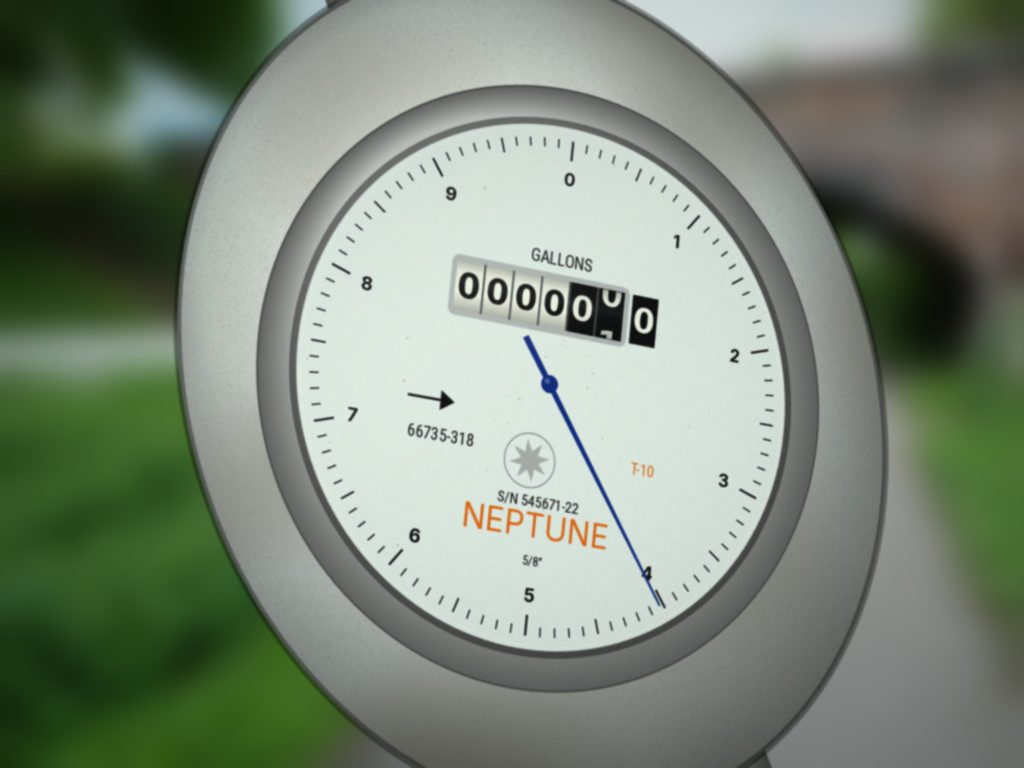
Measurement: 4.0 gal
